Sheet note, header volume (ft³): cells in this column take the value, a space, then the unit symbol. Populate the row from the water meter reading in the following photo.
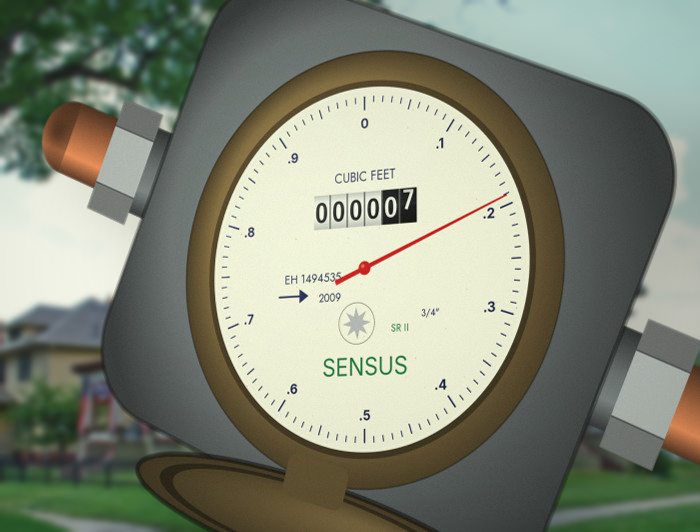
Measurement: 7.19 ft³
